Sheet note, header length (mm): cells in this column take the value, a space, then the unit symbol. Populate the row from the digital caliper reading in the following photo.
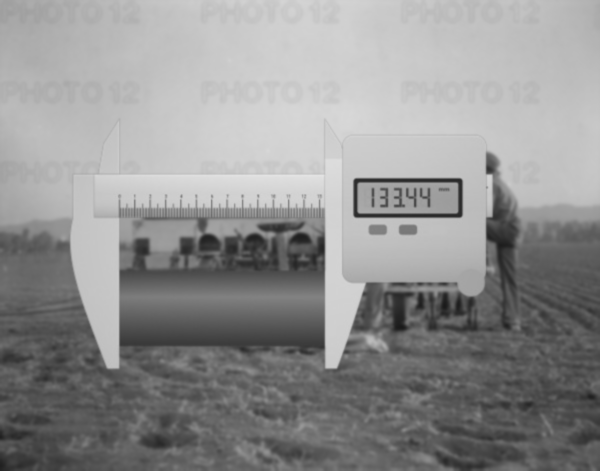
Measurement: 133.44 mm
